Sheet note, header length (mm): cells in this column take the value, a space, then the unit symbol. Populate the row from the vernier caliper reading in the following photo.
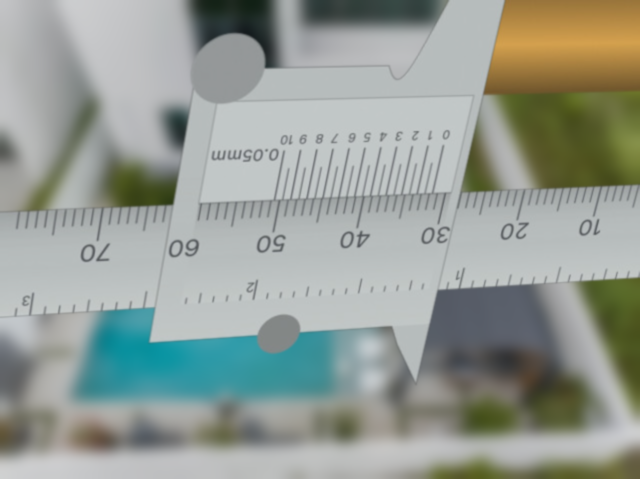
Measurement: 31.6 mm
